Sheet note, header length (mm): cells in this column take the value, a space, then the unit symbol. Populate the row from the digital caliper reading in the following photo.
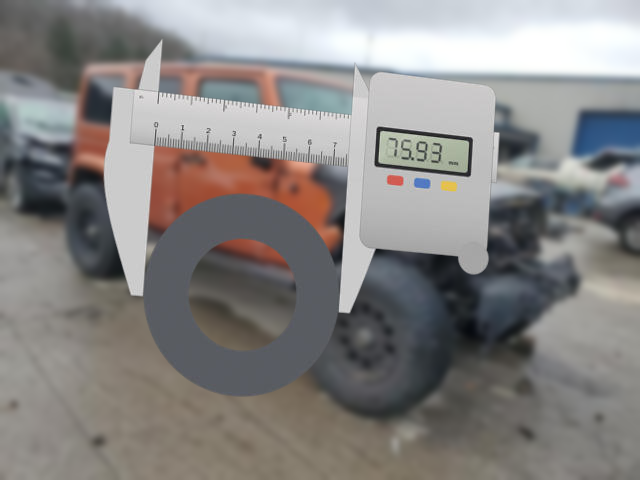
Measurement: 75.93 mm
